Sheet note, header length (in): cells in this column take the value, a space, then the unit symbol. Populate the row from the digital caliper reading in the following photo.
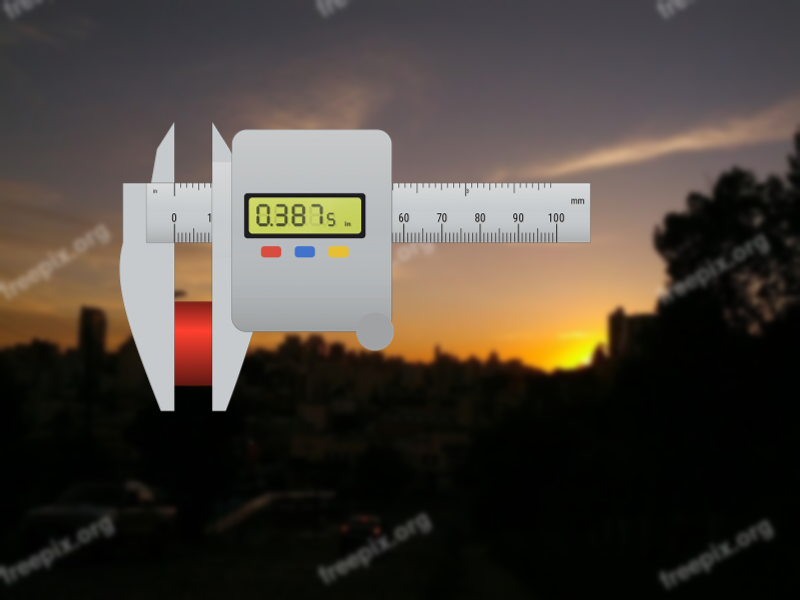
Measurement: 0.3875 in
